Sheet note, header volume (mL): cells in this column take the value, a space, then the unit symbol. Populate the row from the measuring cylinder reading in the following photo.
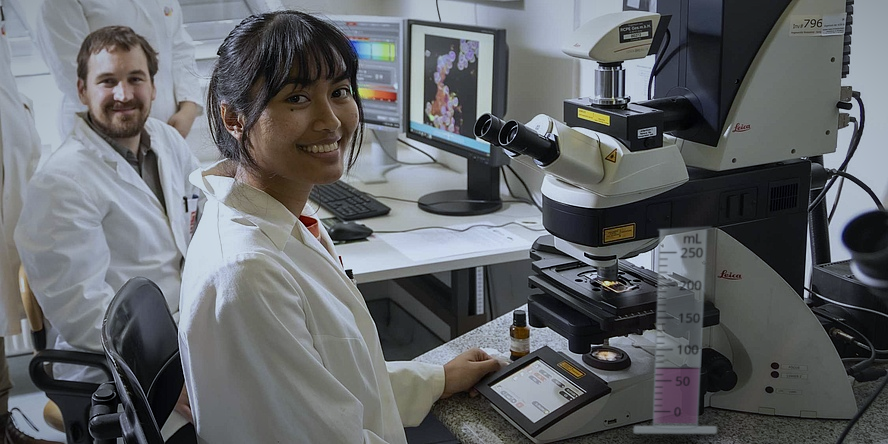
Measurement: 70 mL
